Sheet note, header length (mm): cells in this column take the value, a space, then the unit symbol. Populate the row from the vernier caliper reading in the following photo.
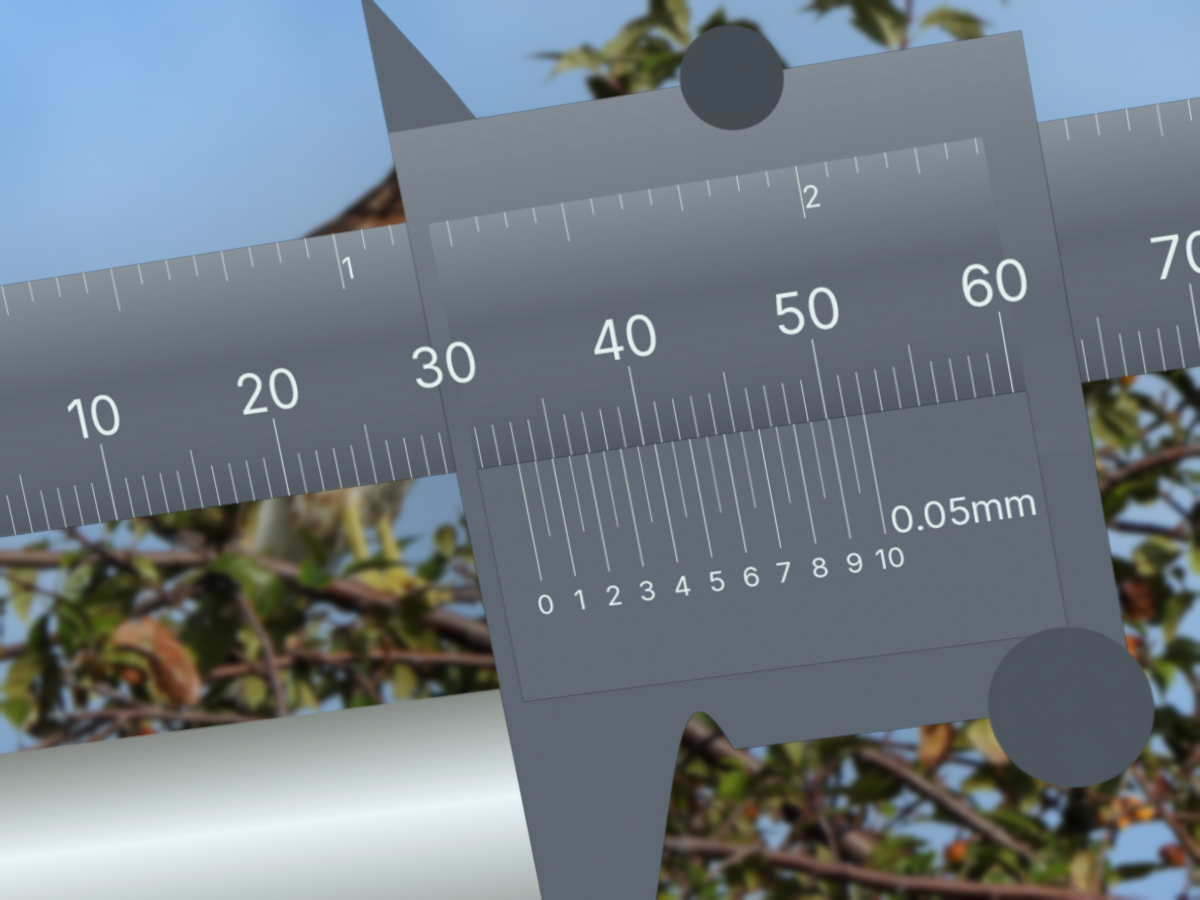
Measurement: 33.0 mm
